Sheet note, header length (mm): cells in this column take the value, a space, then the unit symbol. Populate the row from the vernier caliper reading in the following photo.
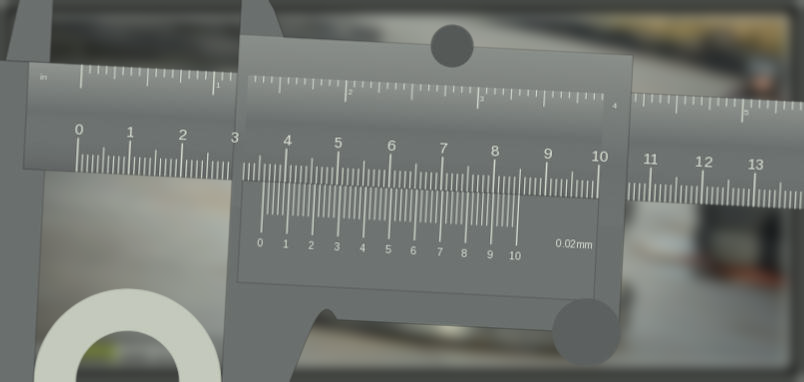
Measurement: 36.0 mm
